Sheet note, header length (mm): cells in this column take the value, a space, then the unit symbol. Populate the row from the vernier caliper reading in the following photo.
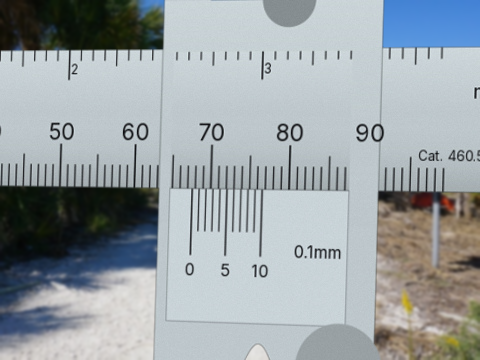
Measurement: 67.6 mm
